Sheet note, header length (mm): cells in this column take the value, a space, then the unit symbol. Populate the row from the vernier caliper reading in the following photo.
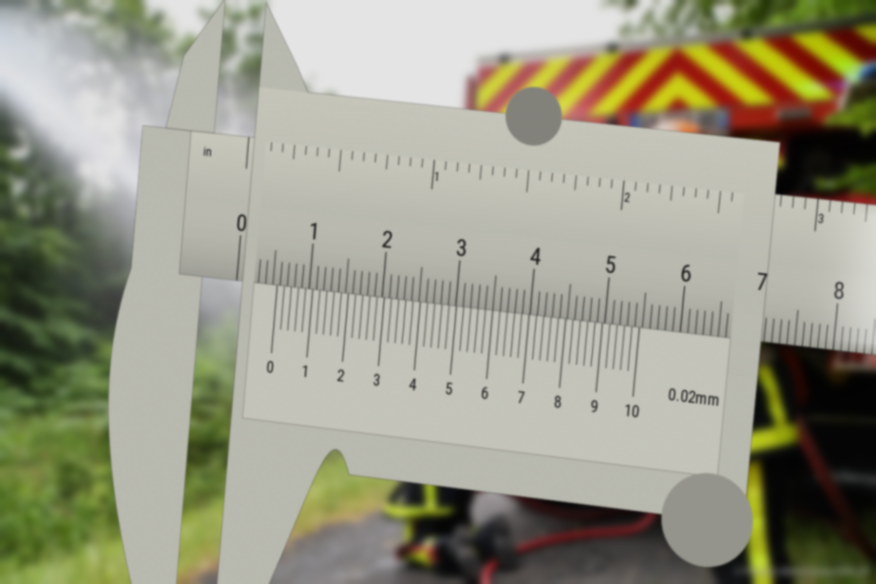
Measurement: 5.6 mm
